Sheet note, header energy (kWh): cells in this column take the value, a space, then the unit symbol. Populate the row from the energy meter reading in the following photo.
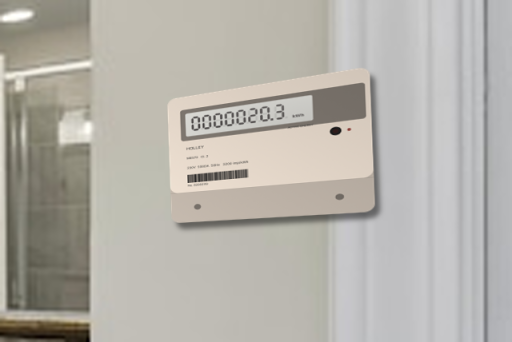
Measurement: 20.3 kWh
